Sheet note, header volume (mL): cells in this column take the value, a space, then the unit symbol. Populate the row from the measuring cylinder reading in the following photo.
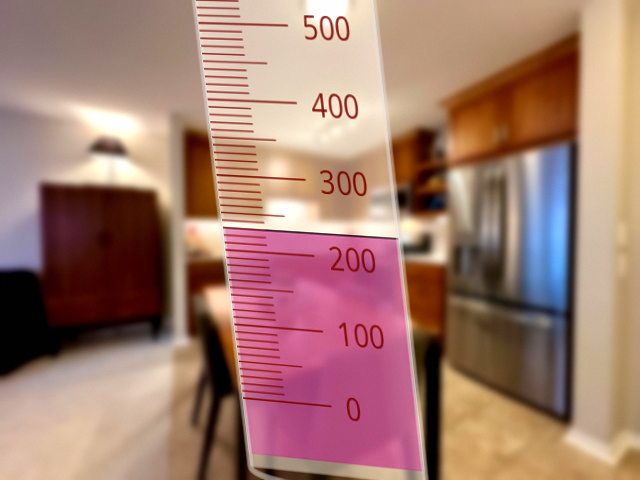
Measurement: 230 mL
